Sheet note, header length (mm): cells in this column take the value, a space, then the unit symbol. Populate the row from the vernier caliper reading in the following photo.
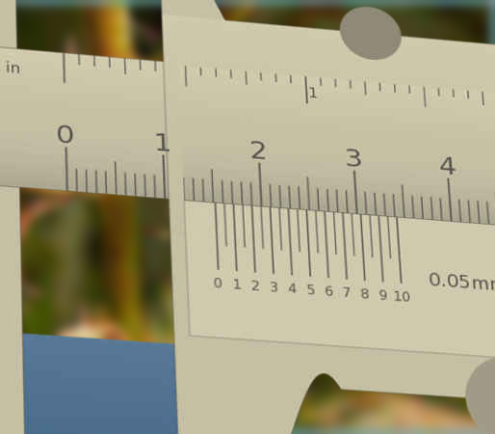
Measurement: 15.2 mm
